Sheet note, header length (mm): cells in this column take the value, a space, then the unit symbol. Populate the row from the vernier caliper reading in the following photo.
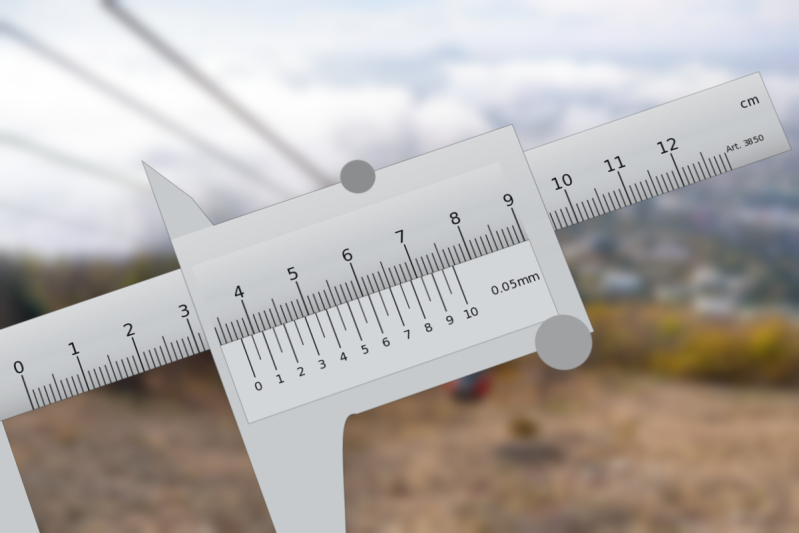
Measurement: 37.6 mm
